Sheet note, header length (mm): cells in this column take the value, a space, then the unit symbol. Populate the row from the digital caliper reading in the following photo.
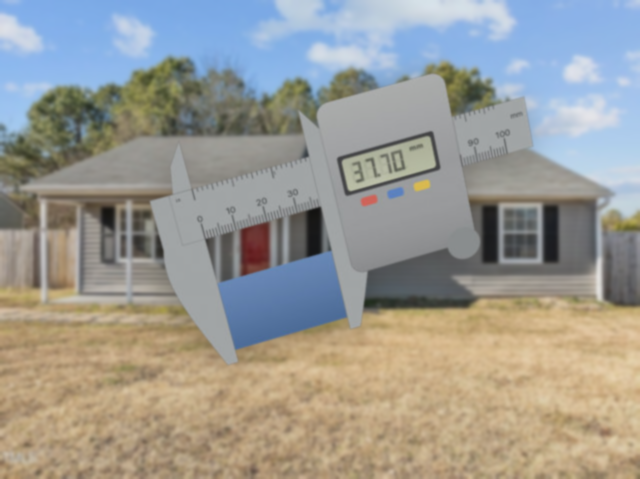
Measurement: 37.70 mm
